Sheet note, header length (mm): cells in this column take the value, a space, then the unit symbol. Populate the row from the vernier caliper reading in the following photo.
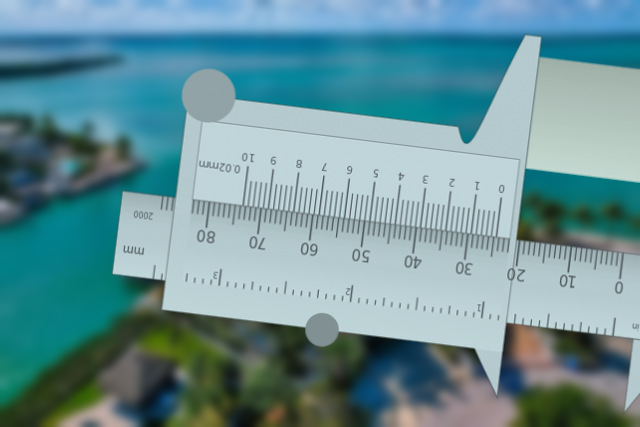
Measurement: 24.5 mm
